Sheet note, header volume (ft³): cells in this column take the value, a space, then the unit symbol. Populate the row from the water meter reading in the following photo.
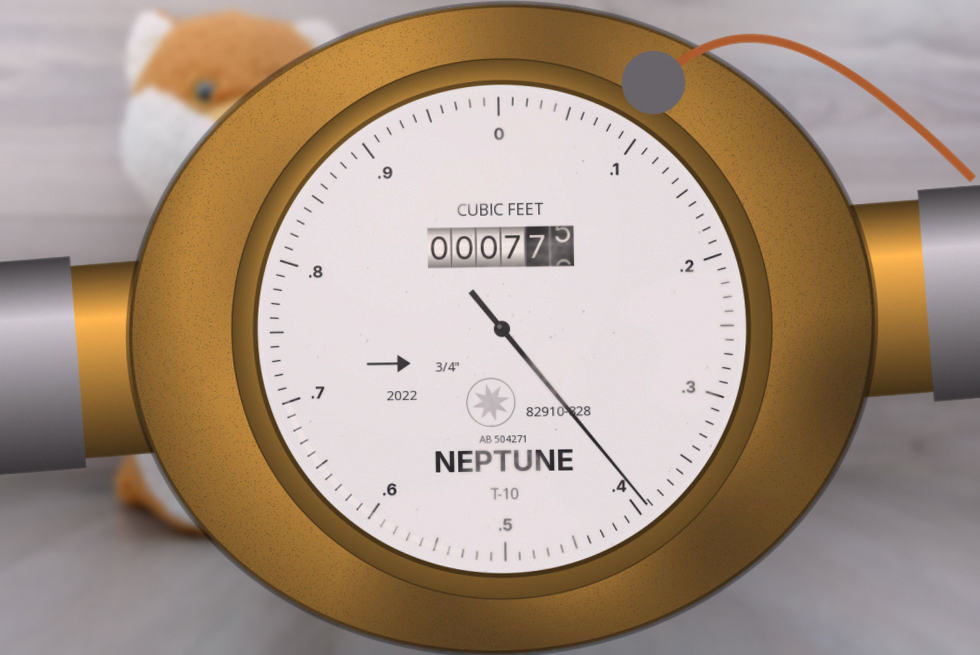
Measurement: 775.39 ft³
